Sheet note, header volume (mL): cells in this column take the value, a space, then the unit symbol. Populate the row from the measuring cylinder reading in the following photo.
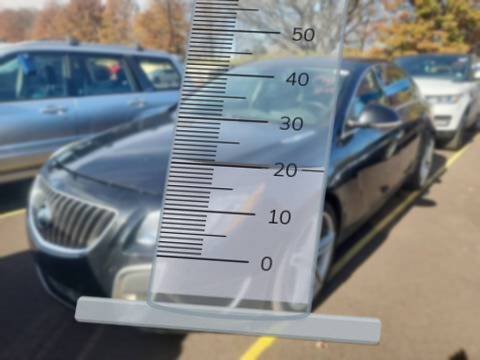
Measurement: 20 mL
